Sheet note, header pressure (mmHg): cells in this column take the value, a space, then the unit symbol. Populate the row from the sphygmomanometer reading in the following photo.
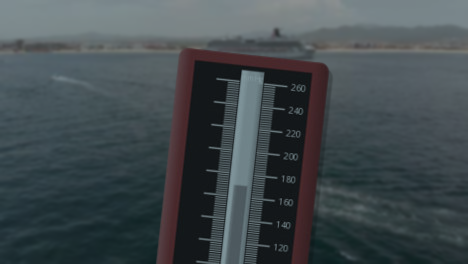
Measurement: 170 mmHg
